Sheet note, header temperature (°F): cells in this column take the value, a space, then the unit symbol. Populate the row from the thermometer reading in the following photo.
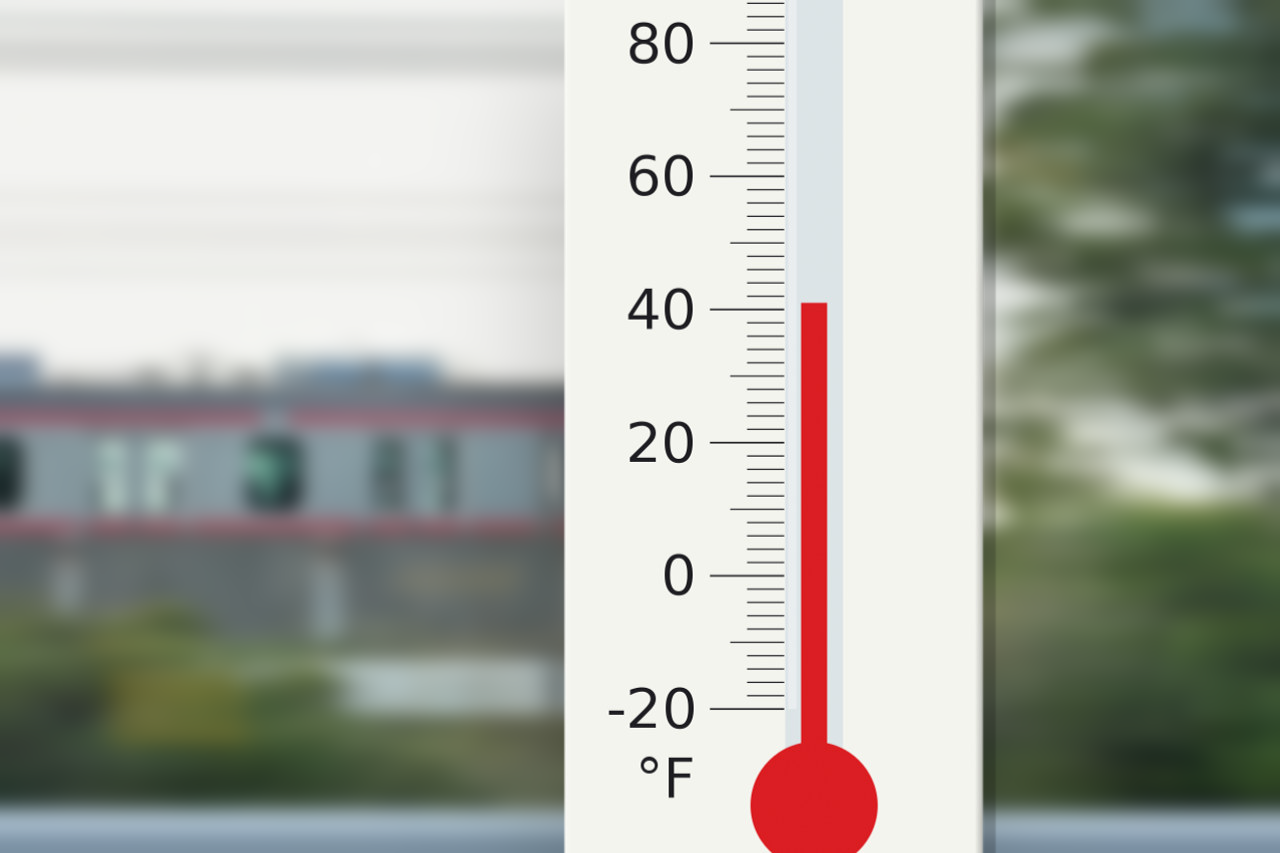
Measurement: 41 °F
